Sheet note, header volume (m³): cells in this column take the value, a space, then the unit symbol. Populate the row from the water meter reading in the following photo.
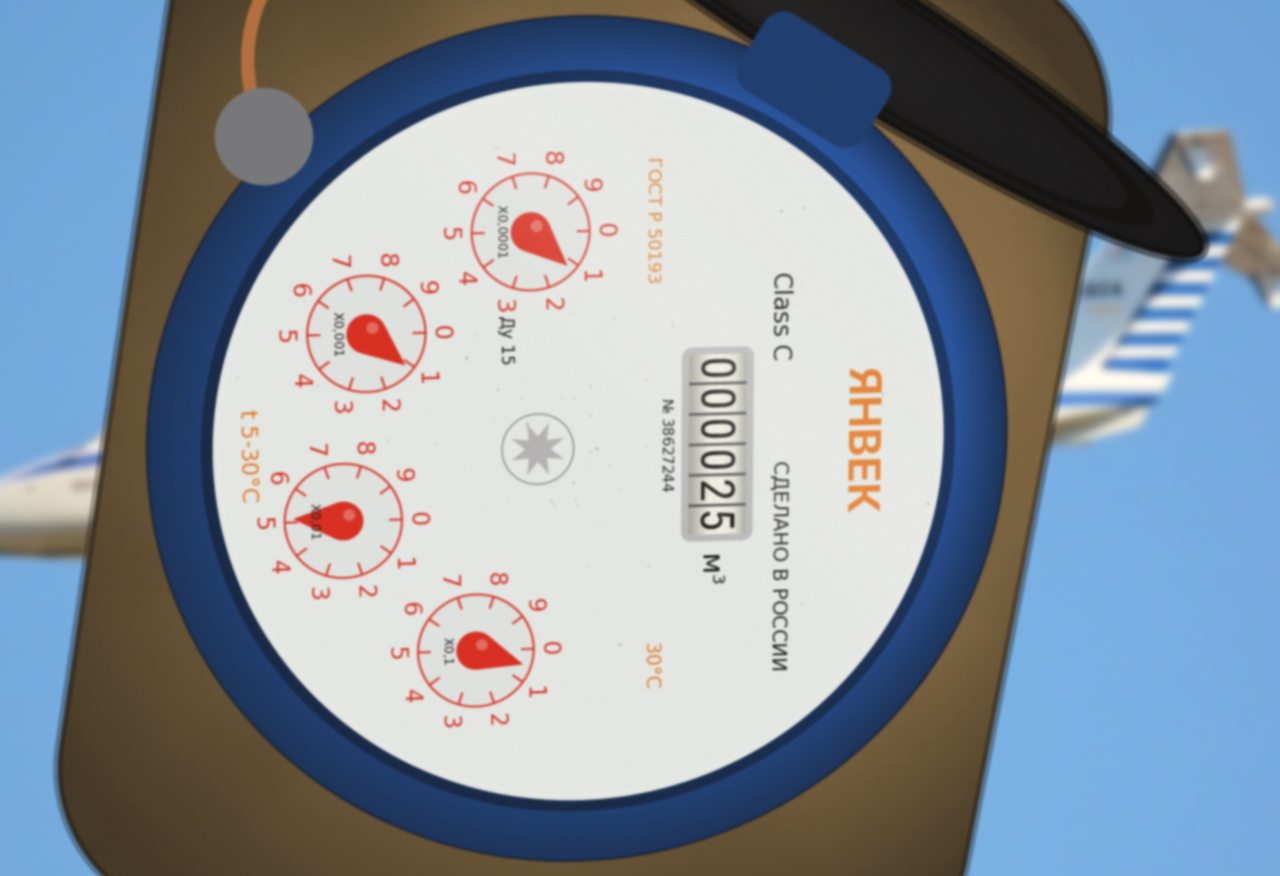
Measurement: 25.0511 m³
